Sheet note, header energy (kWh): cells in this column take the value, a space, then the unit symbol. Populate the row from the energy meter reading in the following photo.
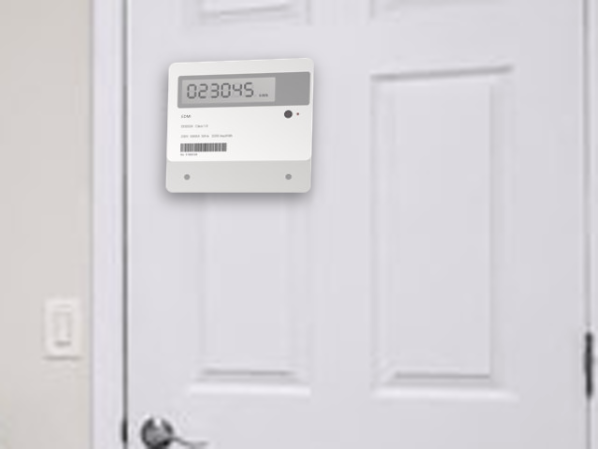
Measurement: 23045 kWh
